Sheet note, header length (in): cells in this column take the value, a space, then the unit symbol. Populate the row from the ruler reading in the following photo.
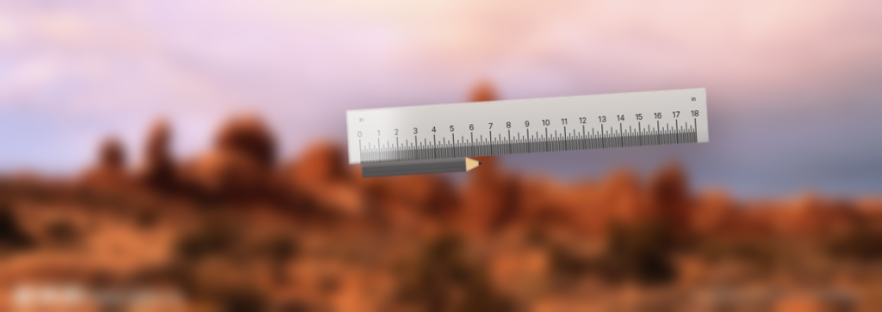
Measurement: 6.5 in
